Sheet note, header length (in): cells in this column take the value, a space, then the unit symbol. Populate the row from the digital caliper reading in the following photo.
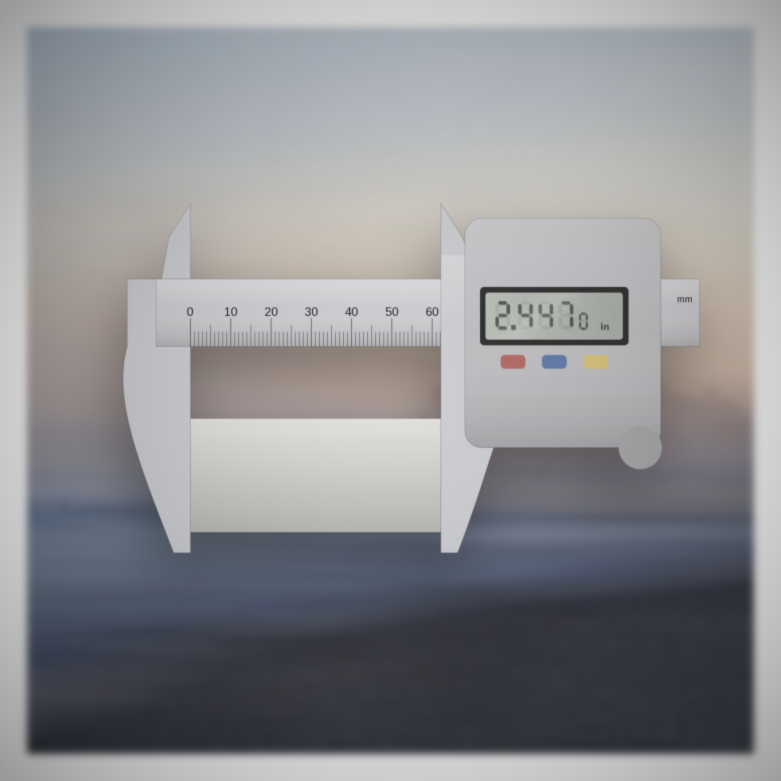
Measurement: 2.4470 in
